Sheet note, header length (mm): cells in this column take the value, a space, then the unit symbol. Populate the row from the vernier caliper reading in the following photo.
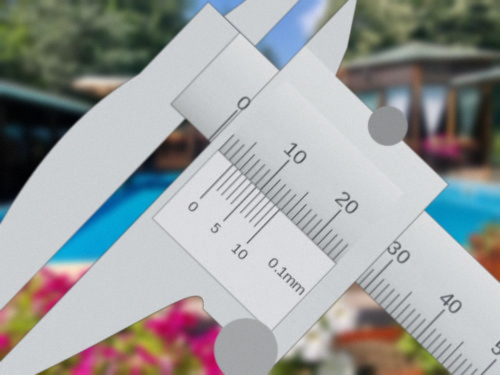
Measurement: 4.8 mm
